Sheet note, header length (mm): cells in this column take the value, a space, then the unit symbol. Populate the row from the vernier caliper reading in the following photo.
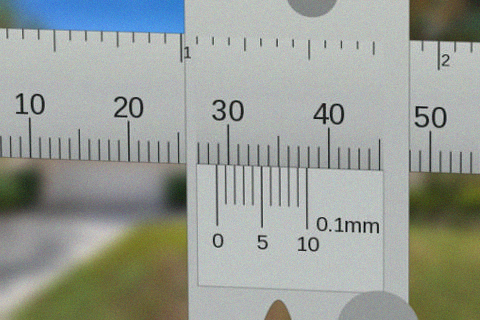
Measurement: 28.8 mm
